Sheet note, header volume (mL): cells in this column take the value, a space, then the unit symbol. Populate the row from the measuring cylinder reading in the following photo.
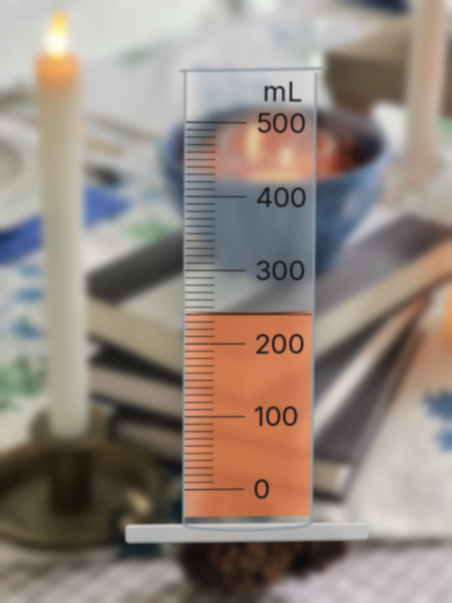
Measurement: 240 mL
